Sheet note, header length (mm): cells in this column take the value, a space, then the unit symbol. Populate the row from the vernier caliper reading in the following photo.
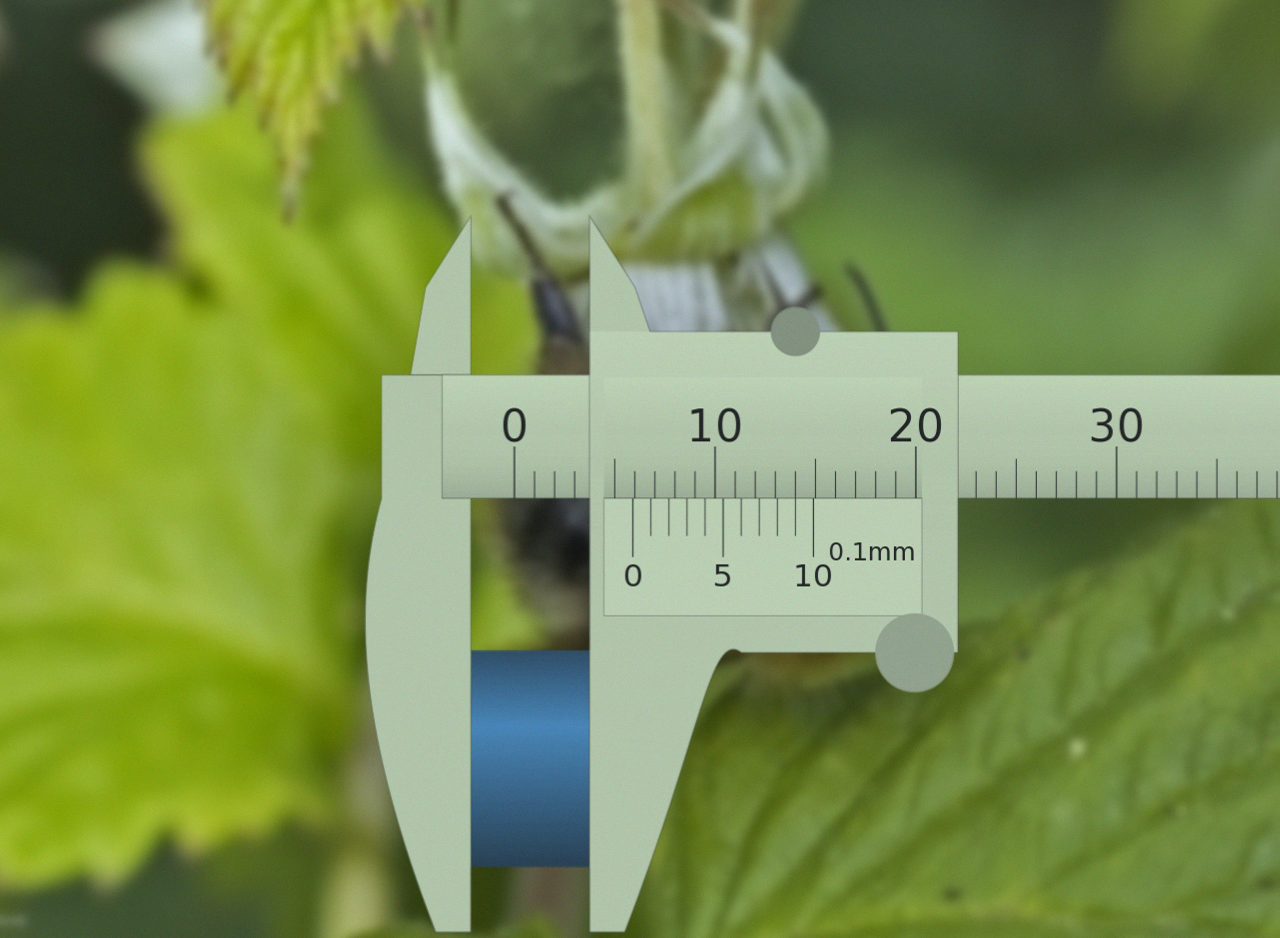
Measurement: 5.9 mm
